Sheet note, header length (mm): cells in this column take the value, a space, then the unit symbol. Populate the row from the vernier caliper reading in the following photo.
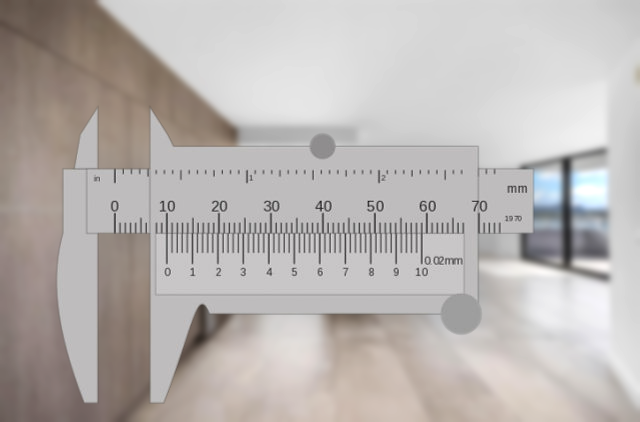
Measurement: 10.0 mm
